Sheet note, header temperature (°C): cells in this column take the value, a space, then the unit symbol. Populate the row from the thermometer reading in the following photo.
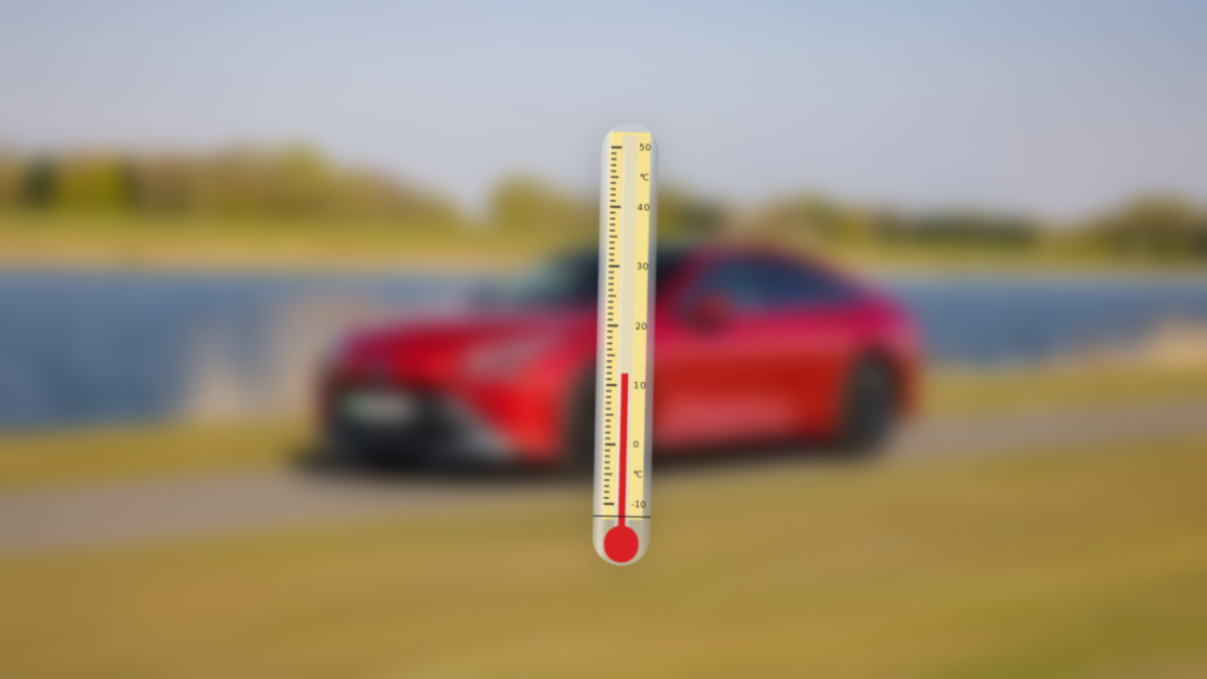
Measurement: 12 °C
